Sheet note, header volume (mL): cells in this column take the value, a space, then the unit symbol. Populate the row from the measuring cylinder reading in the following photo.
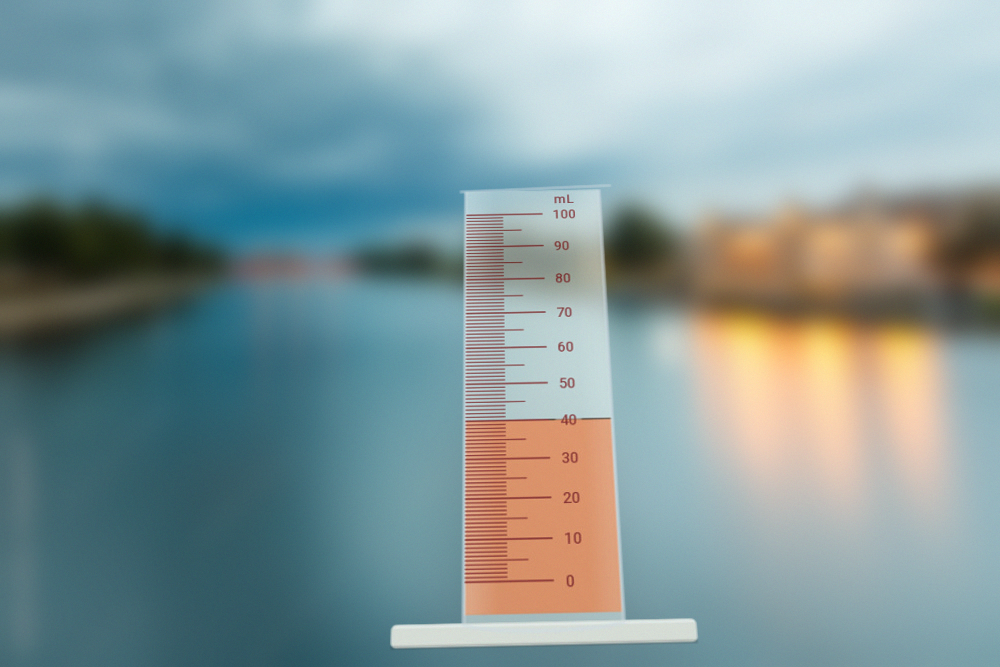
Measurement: 40 mL
